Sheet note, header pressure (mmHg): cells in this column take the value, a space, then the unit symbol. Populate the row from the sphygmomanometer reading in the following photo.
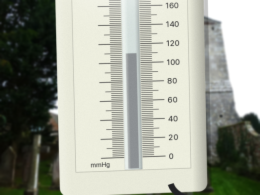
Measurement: 110 mmHg
